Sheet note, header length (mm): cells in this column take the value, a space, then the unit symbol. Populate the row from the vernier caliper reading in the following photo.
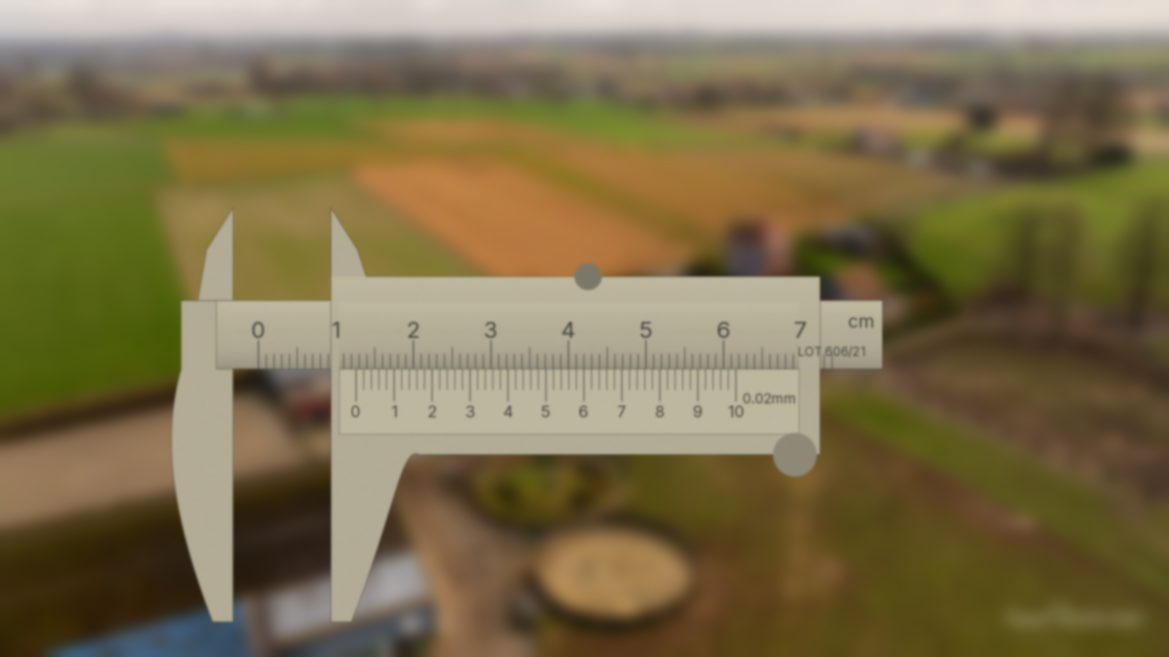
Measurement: 12.6 mm
